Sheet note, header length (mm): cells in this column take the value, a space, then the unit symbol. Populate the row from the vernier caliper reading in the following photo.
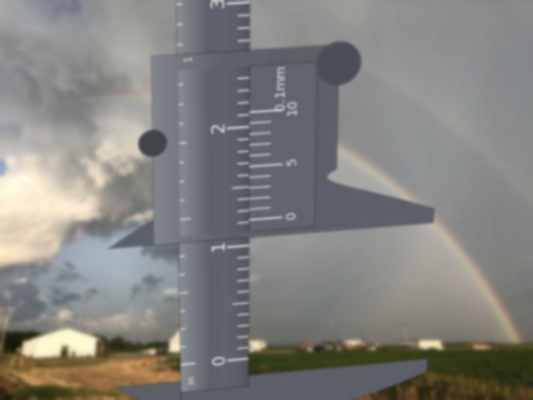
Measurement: 12.2 mm
